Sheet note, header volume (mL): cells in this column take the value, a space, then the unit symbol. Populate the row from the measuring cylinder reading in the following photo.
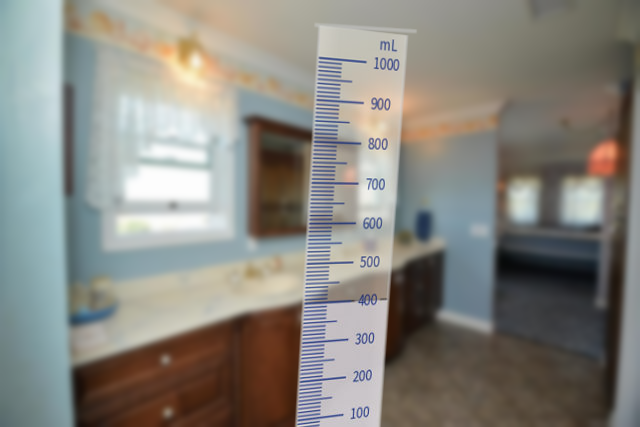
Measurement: 400 mL
